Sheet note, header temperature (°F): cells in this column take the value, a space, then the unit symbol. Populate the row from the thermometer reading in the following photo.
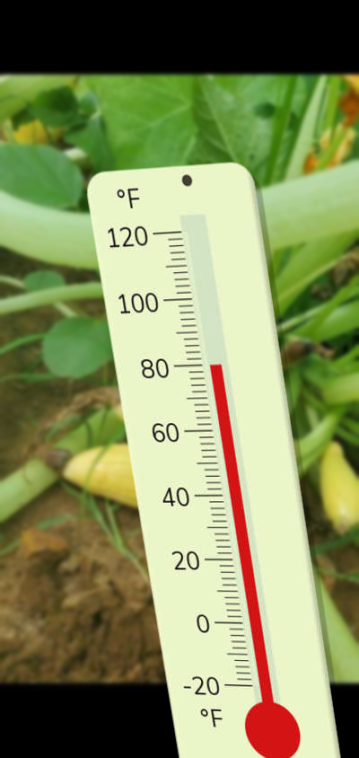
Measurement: 80 °F
